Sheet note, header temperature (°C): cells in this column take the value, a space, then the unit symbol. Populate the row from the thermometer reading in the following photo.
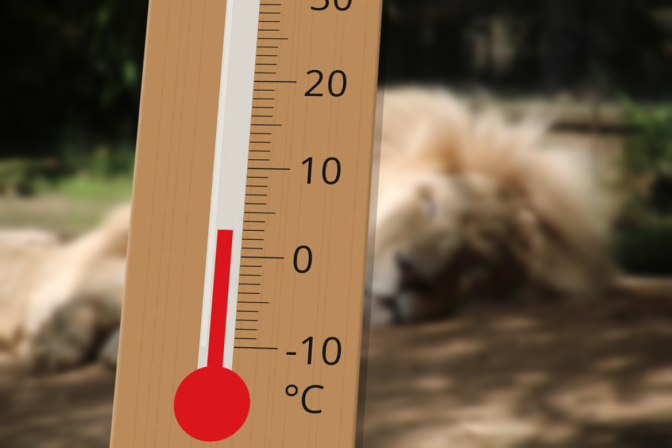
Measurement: 3 °C
